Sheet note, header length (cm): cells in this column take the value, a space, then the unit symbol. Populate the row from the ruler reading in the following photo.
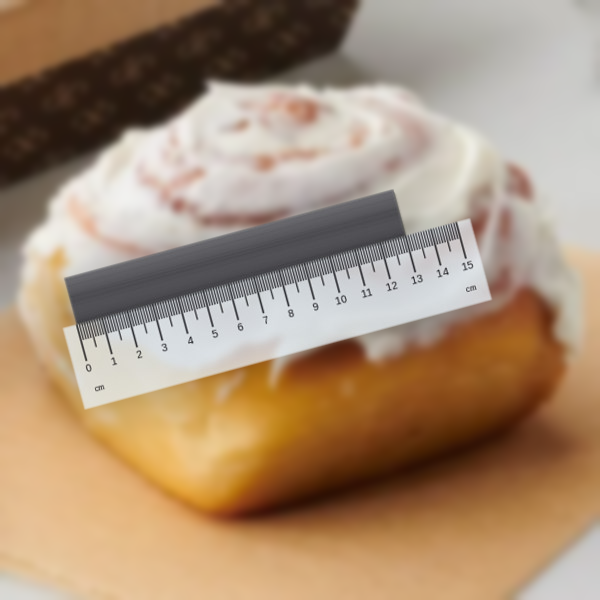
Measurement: 13 cm
